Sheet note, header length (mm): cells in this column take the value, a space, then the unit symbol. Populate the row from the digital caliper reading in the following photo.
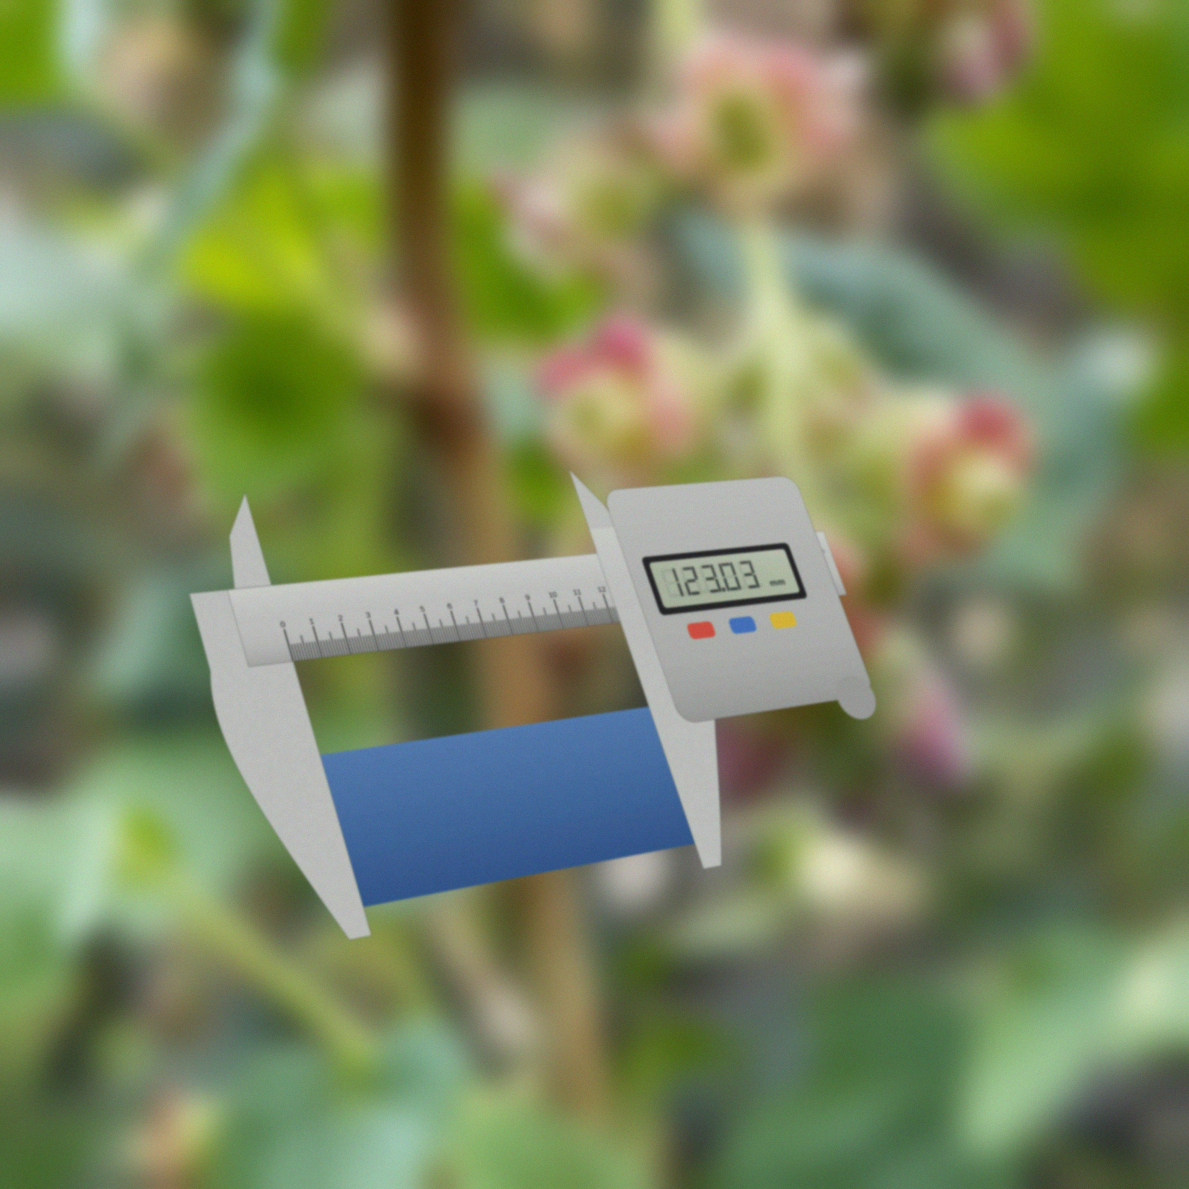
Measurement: 123.03 mm
